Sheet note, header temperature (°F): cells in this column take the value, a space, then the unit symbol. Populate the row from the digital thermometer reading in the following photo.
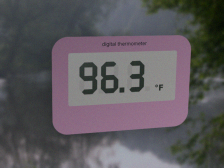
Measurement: 96.3 °F
